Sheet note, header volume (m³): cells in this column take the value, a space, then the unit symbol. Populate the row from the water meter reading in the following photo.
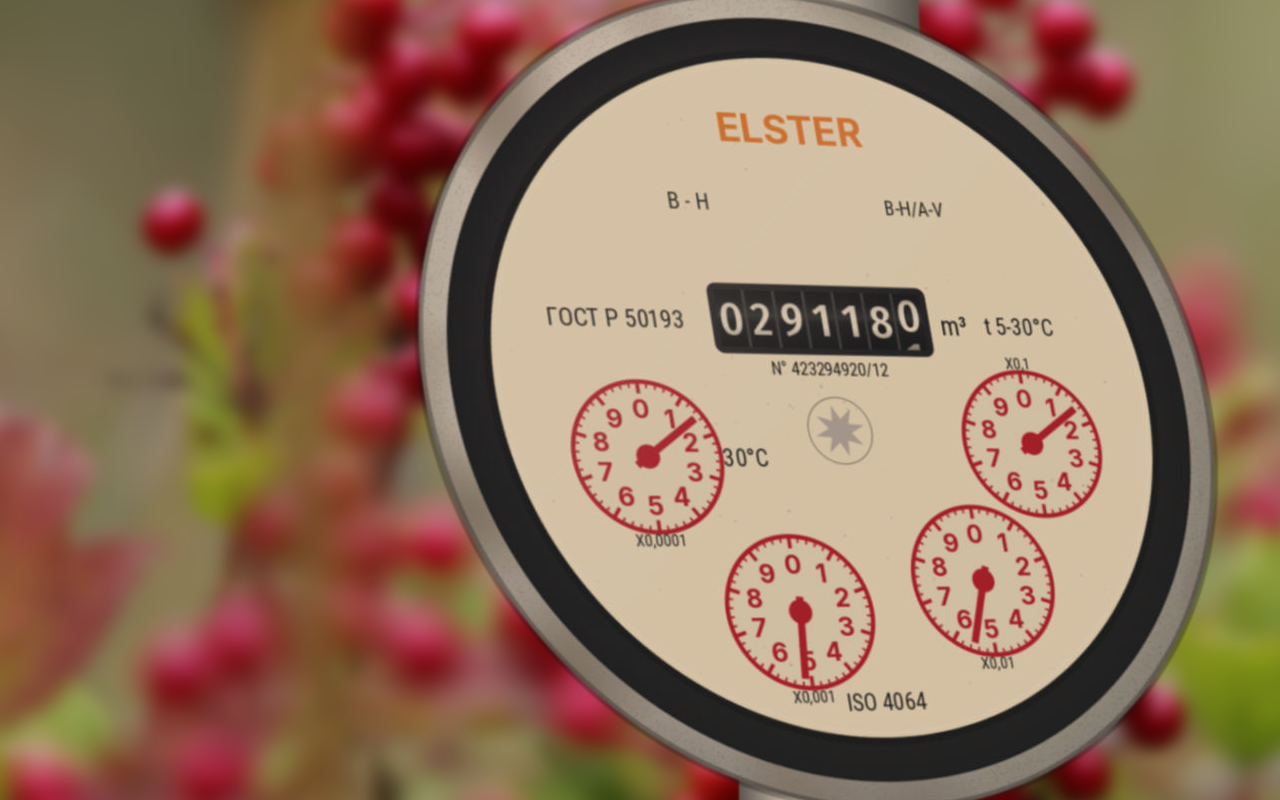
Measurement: 291180.1551 m³
